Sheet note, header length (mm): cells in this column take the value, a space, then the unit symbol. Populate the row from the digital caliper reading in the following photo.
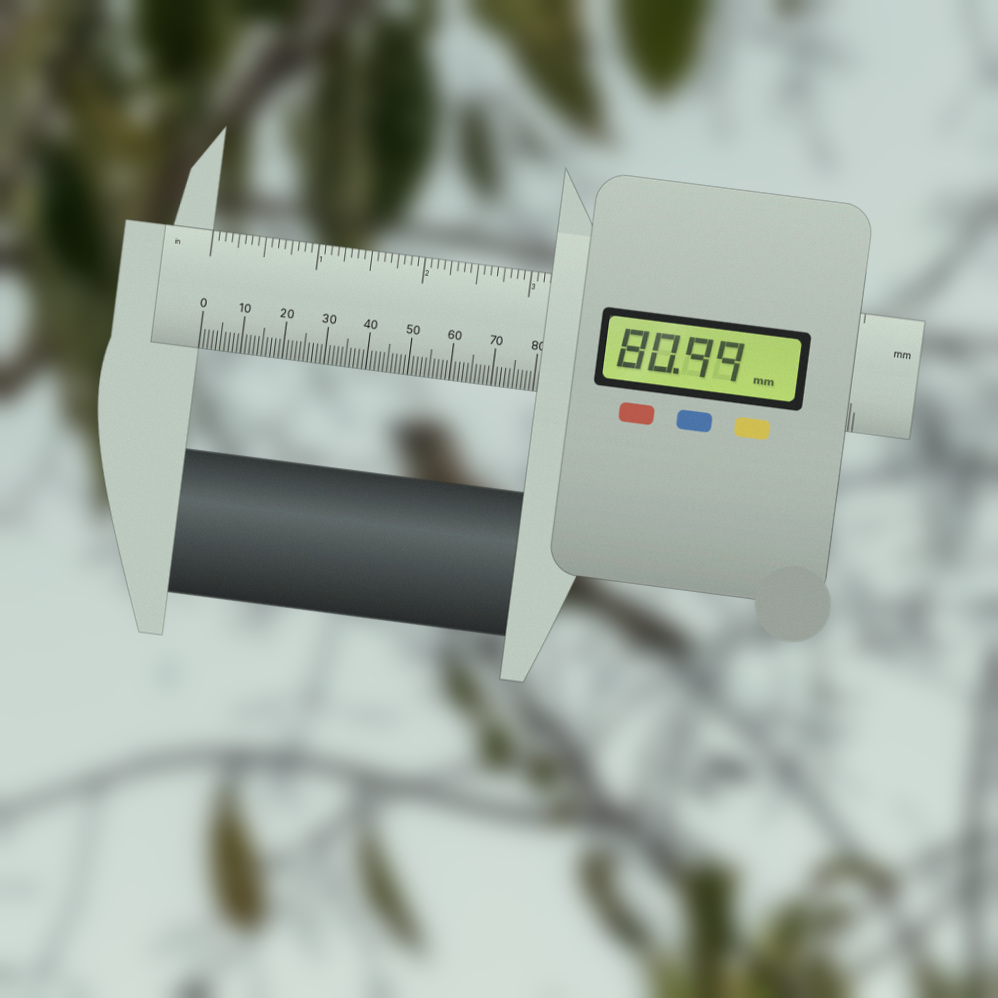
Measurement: 80.99 mm
